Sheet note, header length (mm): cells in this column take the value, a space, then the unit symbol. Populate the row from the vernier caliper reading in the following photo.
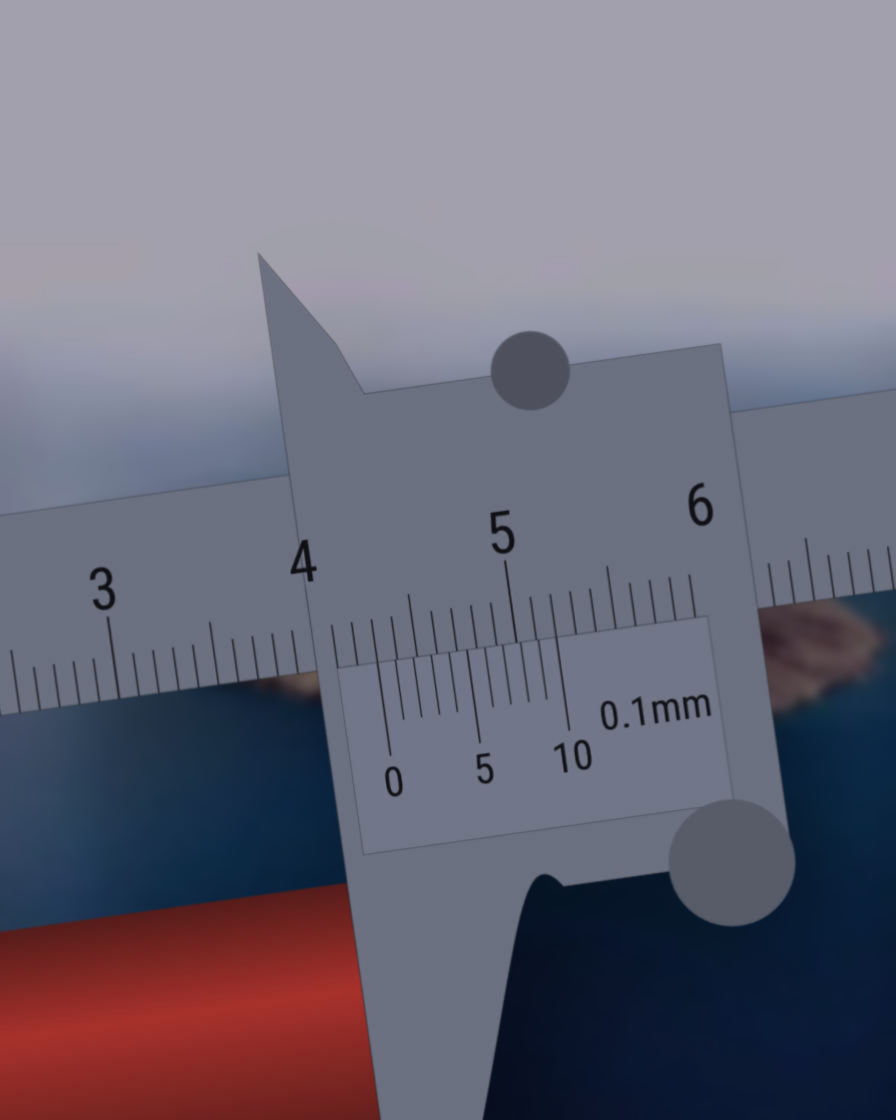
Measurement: 43.0 mm
